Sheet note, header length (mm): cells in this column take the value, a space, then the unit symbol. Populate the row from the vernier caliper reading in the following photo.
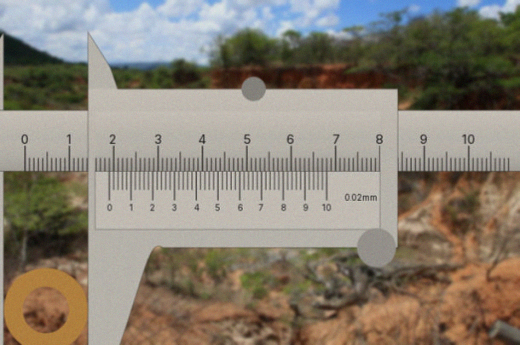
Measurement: 19.0 mm
